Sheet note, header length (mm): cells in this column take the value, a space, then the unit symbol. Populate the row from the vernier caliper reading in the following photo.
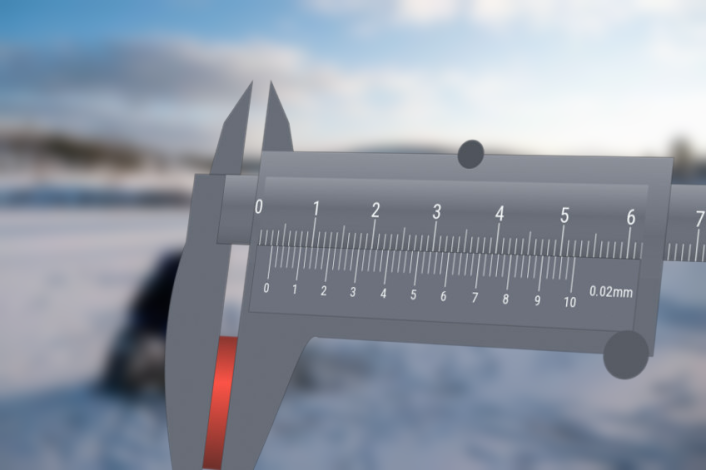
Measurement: 3.2 mm
